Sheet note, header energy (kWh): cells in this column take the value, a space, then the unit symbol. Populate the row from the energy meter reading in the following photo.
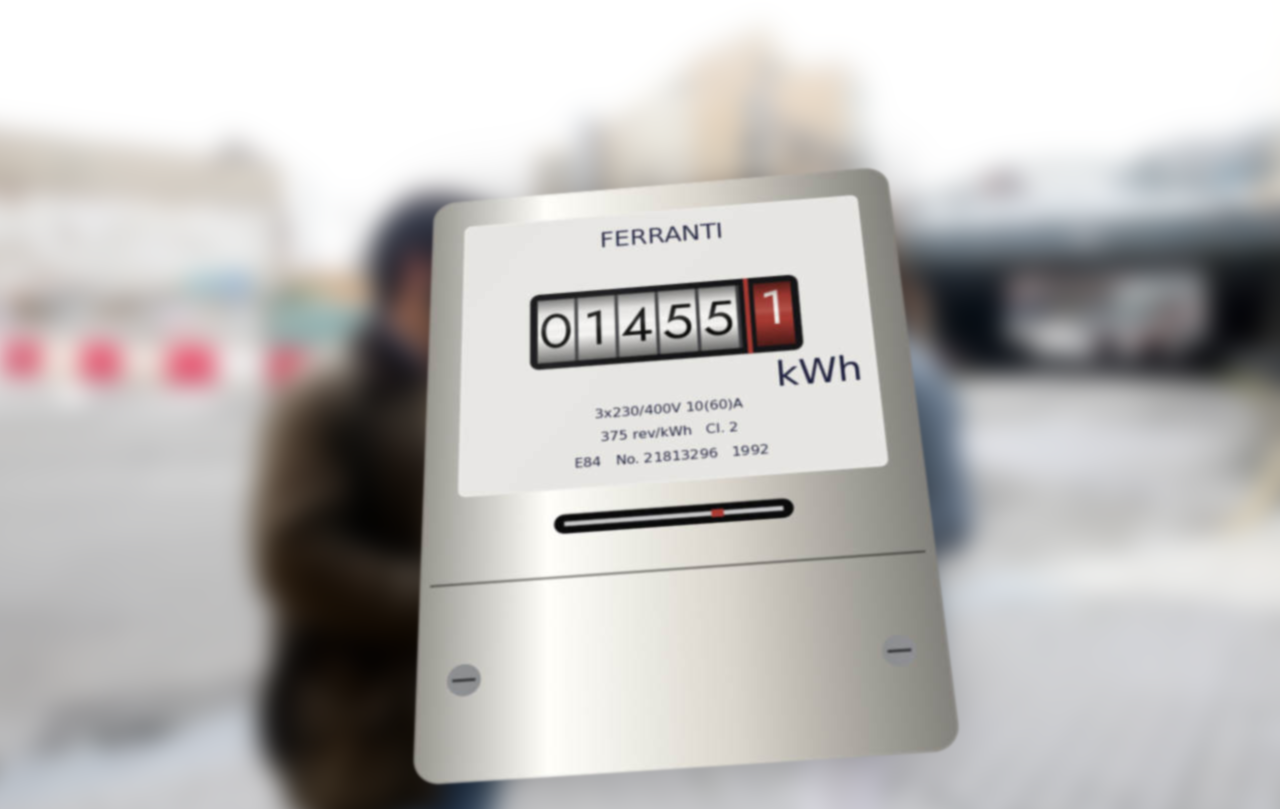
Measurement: 1455.1 kWh
